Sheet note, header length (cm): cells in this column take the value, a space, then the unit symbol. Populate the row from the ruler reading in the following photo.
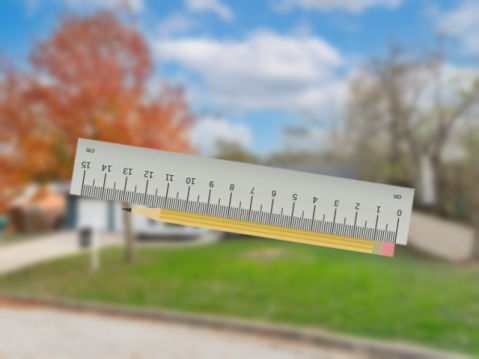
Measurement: 13 cm
